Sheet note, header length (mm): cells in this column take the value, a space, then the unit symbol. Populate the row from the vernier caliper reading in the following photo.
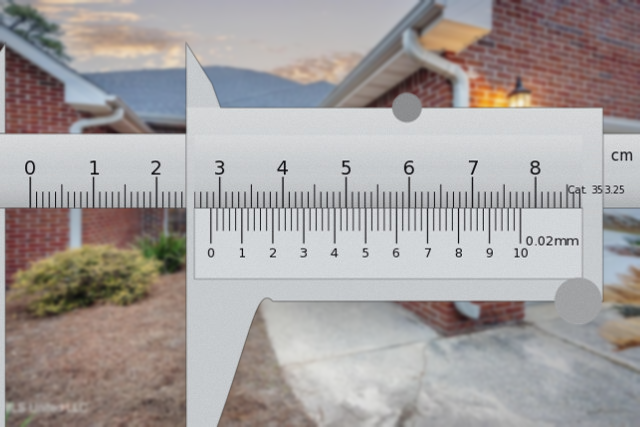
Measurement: 28.6 mm
